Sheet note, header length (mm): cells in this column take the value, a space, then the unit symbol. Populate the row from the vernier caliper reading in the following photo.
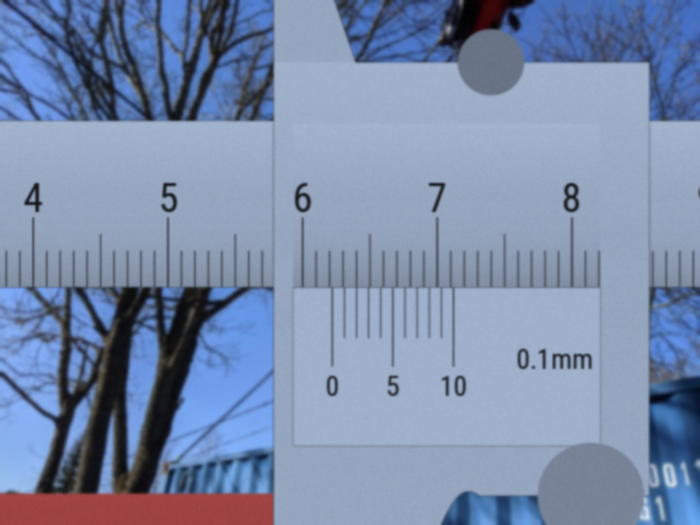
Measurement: 62.2 mm
